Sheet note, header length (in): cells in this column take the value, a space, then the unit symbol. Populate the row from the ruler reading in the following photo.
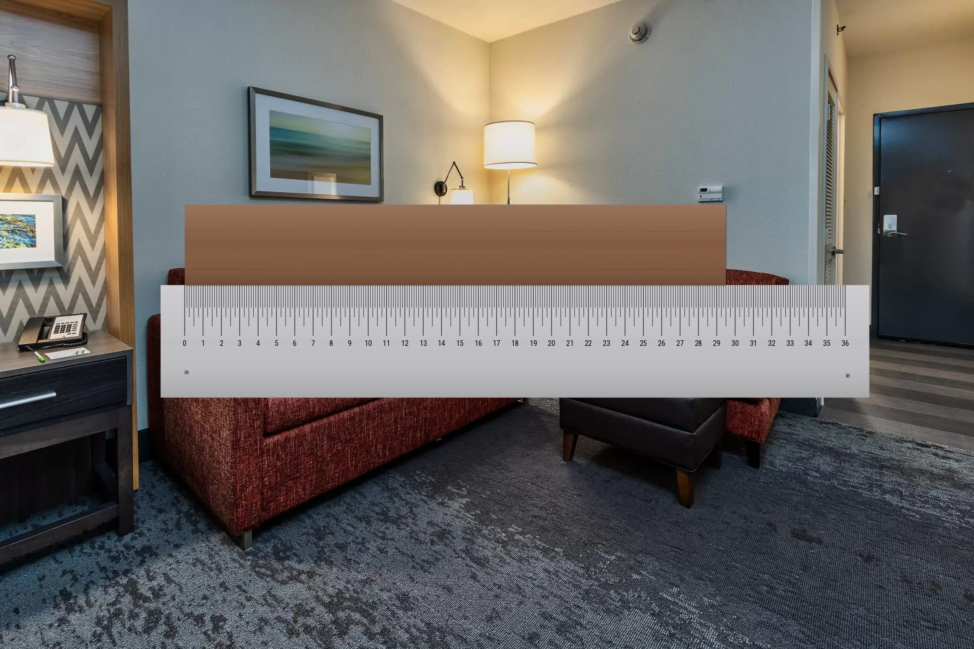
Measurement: 29.5 in
